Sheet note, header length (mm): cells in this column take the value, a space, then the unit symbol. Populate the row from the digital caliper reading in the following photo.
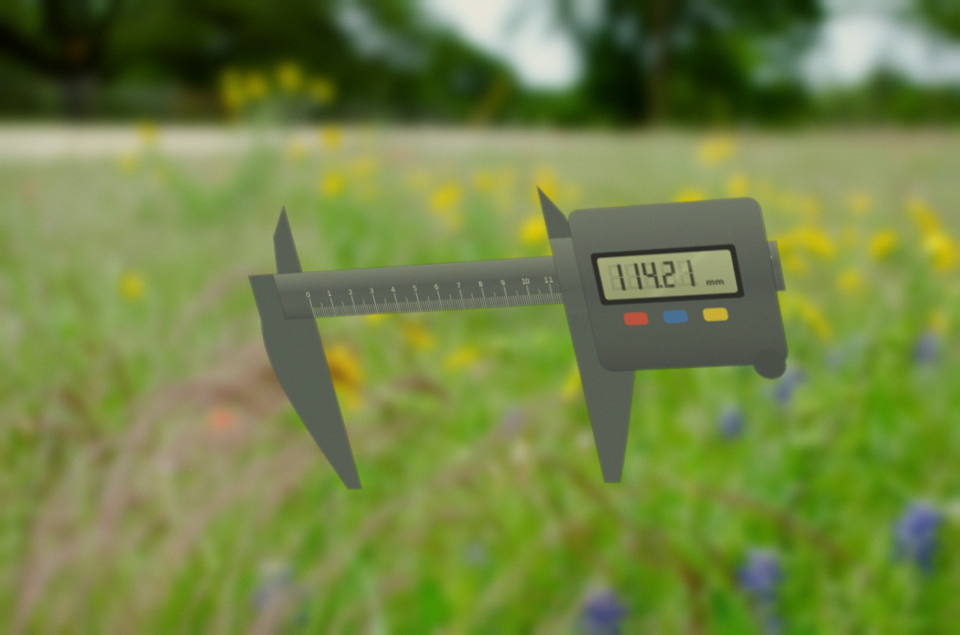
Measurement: 114.21 mm
